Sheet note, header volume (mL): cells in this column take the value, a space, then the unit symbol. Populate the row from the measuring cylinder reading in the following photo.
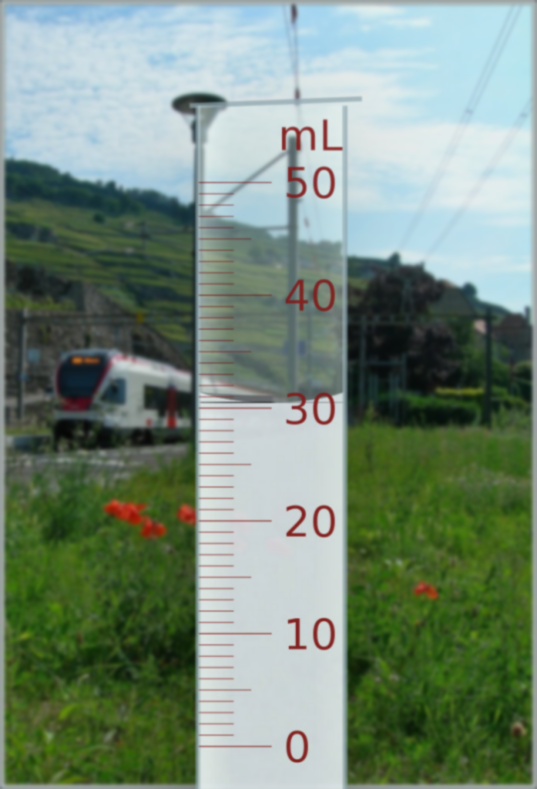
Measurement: 30.5 mL
